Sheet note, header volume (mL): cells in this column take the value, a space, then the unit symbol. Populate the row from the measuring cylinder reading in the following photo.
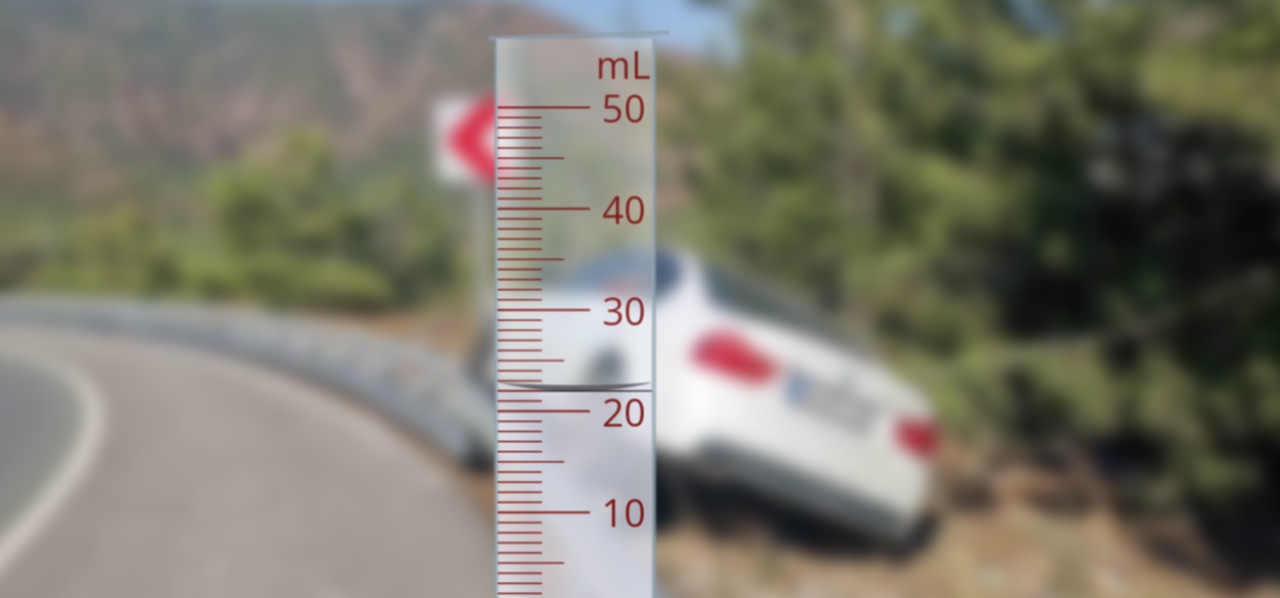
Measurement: 22 mL
